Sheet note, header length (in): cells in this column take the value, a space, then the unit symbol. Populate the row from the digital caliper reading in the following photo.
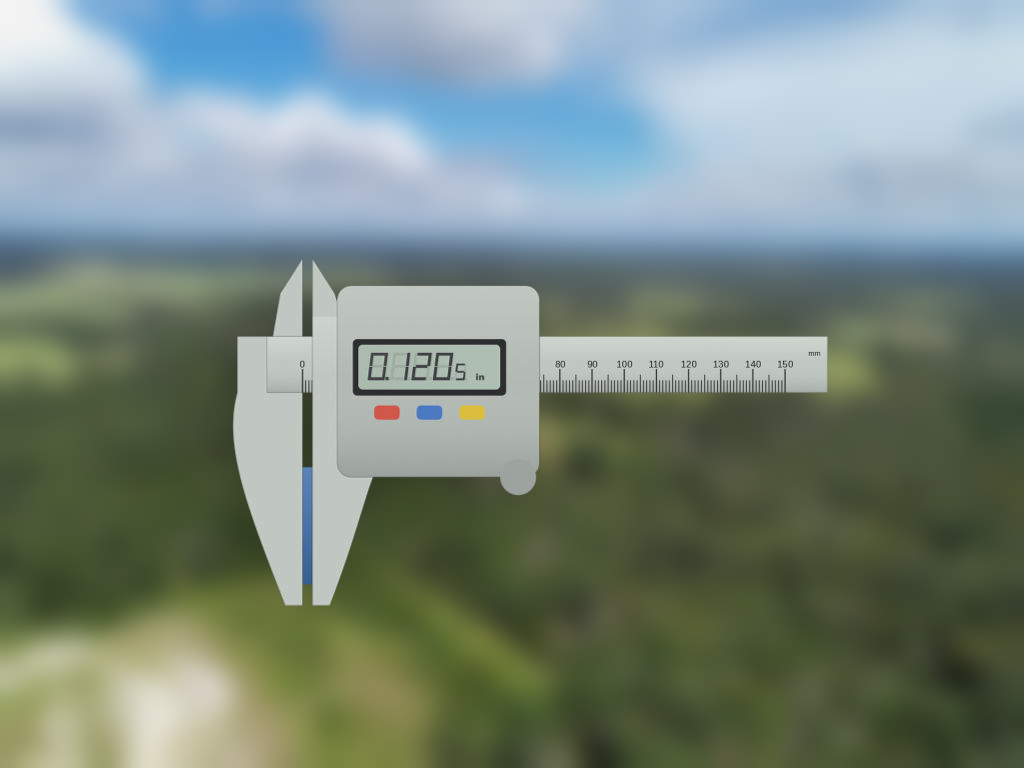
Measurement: 0.1205 in
